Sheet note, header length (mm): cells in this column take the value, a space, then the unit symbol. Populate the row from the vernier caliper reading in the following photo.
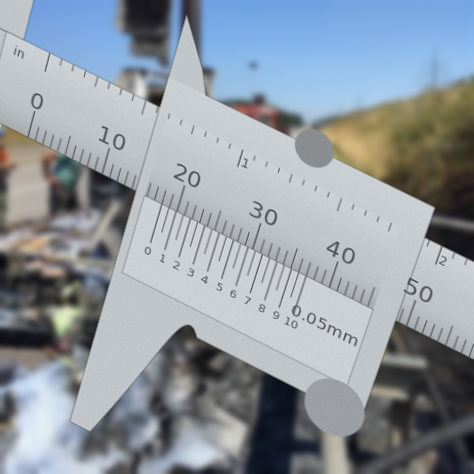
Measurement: 18.0 mm
